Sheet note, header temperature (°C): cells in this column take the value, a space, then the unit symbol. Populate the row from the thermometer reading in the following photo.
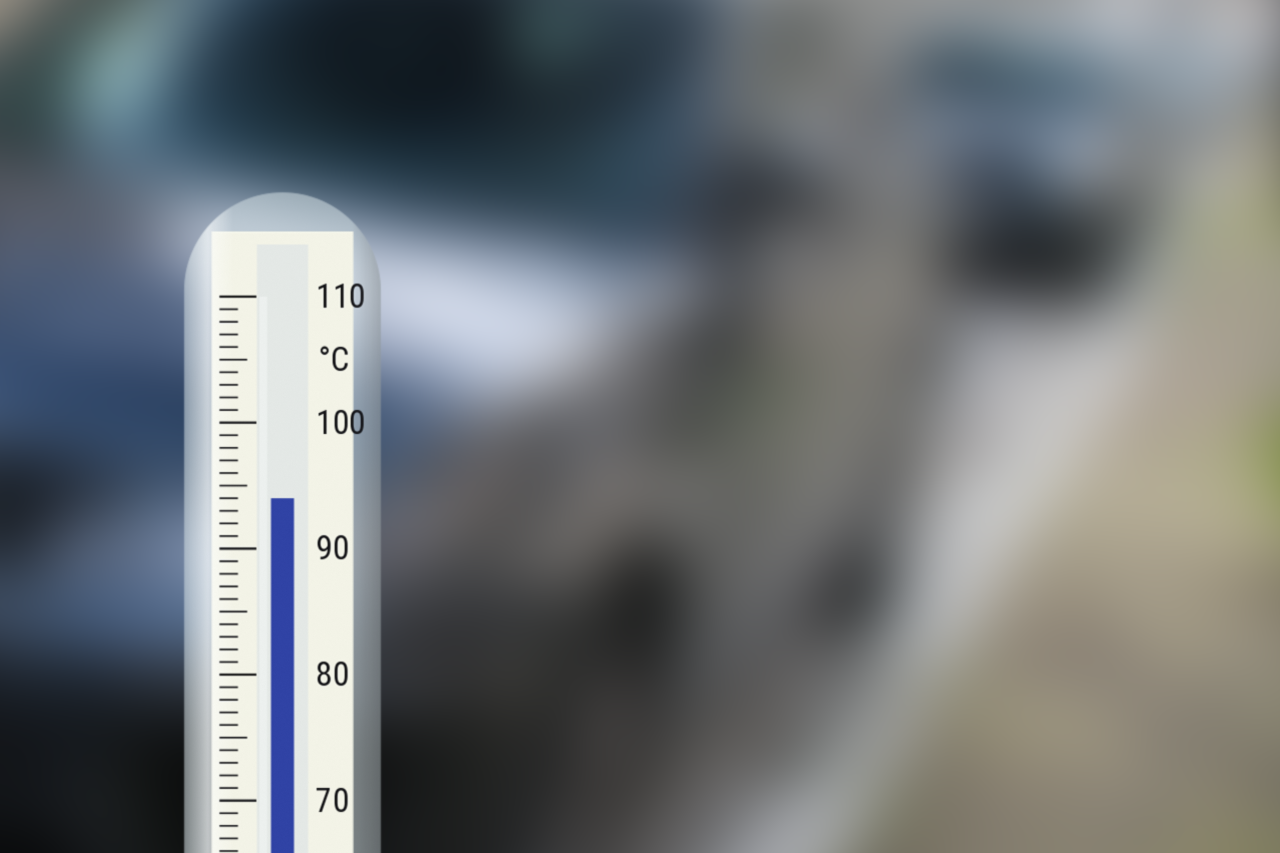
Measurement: 94 °C
